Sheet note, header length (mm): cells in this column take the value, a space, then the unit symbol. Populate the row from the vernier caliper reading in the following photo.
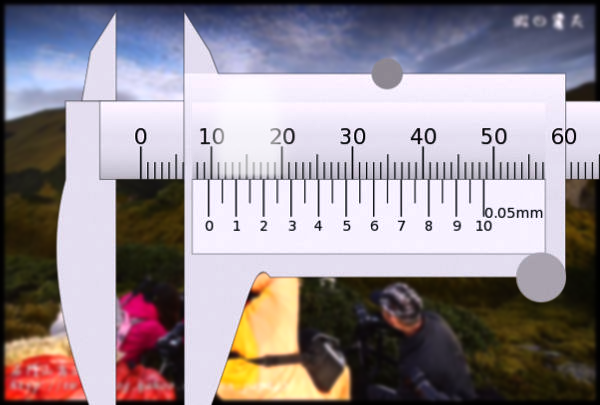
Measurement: 9.6 mm
